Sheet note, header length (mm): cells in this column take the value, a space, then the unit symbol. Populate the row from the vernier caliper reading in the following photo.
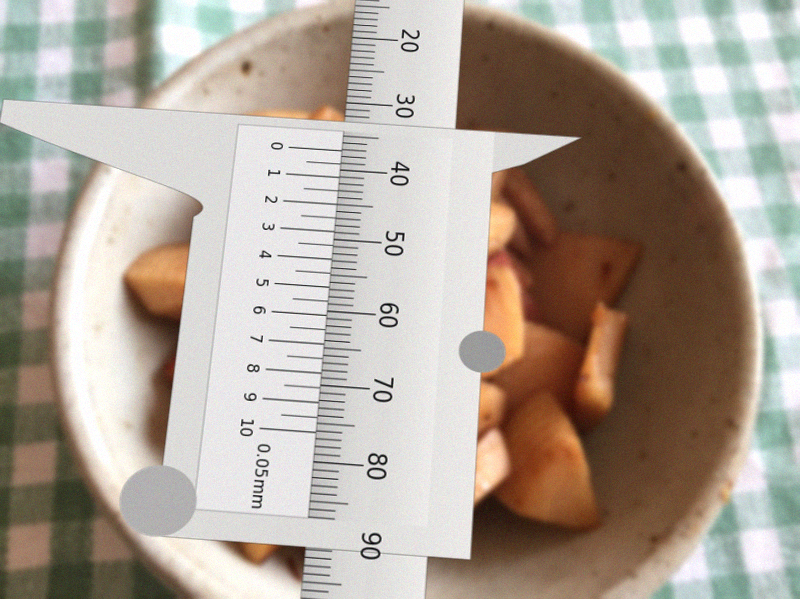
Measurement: 37.2 mm
